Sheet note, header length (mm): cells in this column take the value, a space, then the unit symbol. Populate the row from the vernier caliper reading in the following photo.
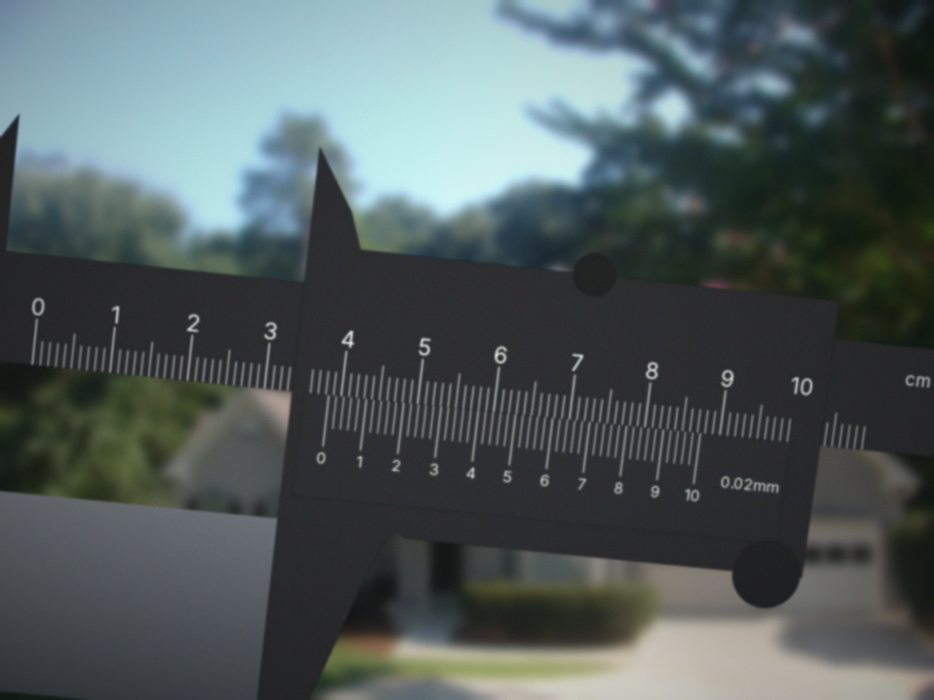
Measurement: 38.4 mm
